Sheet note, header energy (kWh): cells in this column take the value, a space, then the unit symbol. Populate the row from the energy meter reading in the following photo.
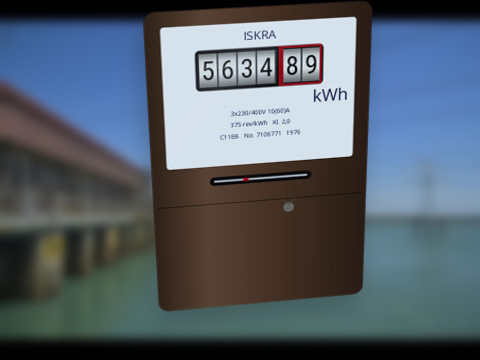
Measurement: 5634.89 kWh
